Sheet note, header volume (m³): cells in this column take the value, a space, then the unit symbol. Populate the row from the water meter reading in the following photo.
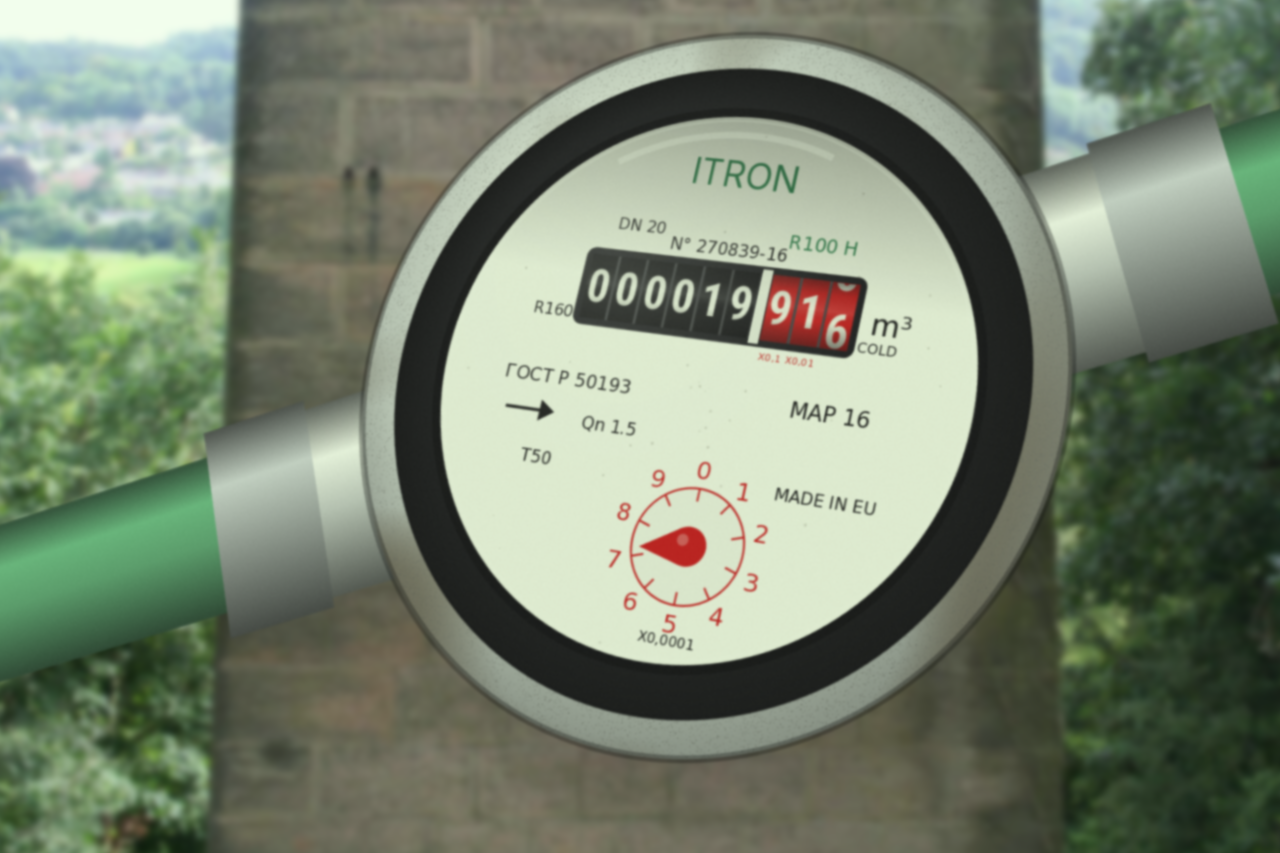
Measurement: 19.9157 m³
